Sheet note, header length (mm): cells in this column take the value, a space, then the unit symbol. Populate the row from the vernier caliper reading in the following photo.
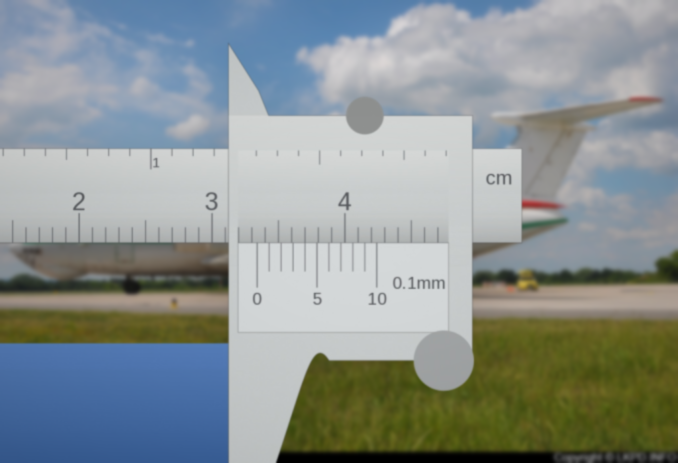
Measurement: 33.4 mm
